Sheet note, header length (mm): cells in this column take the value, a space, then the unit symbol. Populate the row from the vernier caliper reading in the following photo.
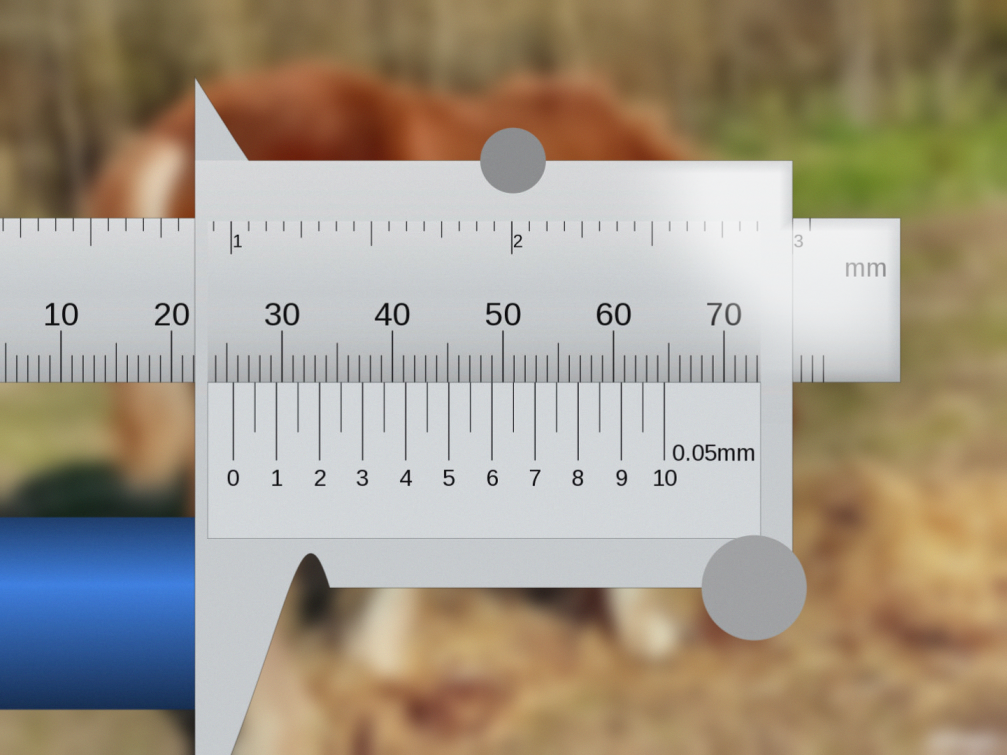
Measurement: 25.6 mm
